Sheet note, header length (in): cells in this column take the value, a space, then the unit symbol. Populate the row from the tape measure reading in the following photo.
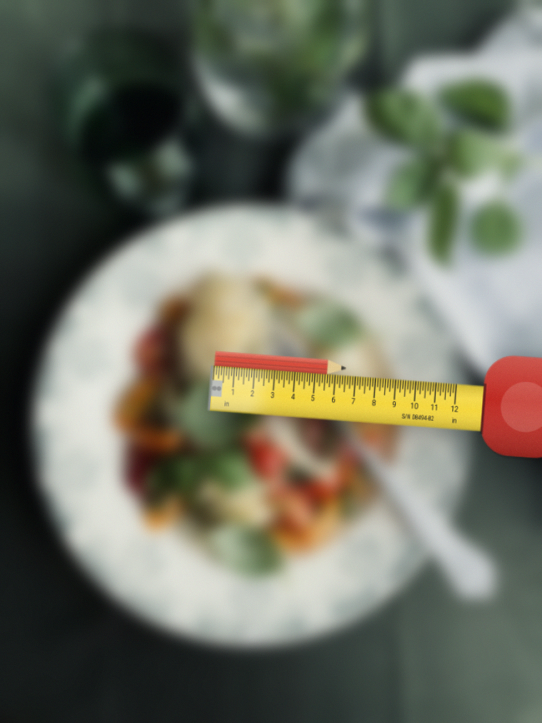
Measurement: 6.5 in
